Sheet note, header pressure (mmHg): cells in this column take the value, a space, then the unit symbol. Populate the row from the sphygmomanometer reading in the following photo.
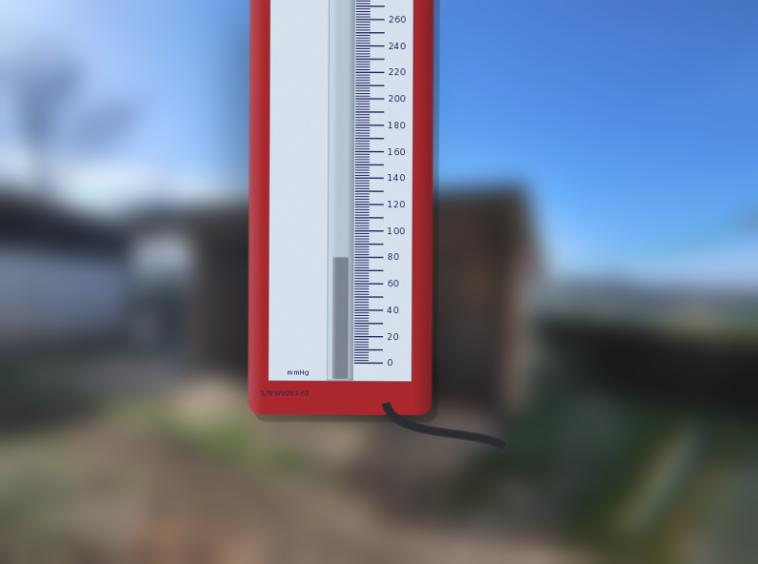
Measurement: 80 mmHg
